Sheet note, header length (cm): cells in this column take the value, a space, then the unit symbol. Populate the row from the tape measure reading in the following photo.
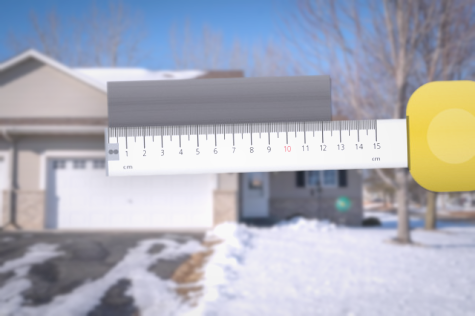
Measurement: 12.5 cm
